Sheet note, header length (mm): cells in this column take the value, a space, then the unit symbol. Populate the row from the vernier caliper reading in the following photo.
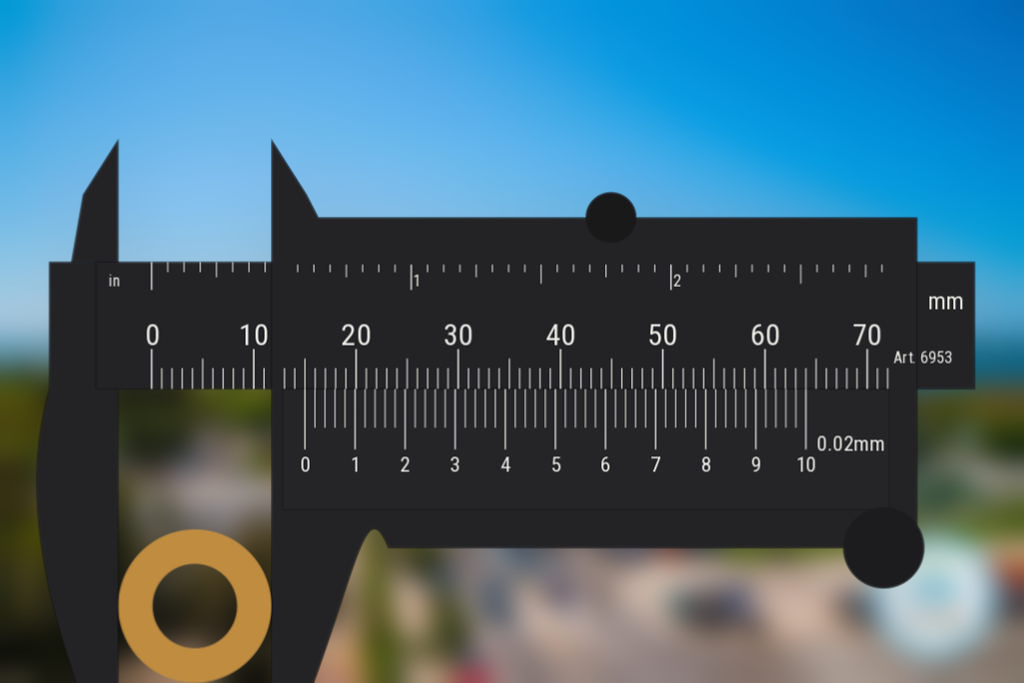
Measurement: 15.0 mm
